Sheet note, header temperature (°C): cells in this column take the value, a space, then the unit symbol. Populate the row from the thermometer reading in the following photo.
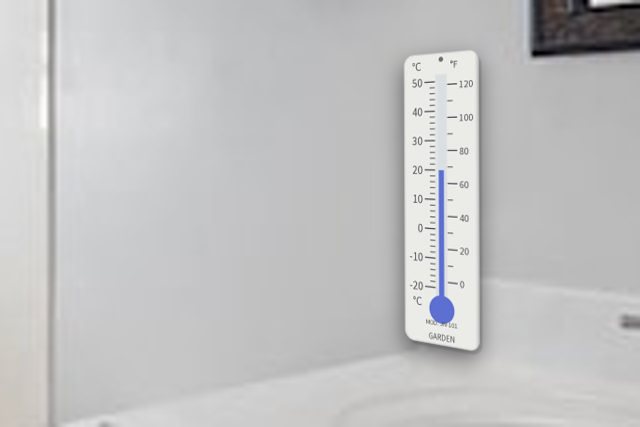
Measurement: 20 °C
